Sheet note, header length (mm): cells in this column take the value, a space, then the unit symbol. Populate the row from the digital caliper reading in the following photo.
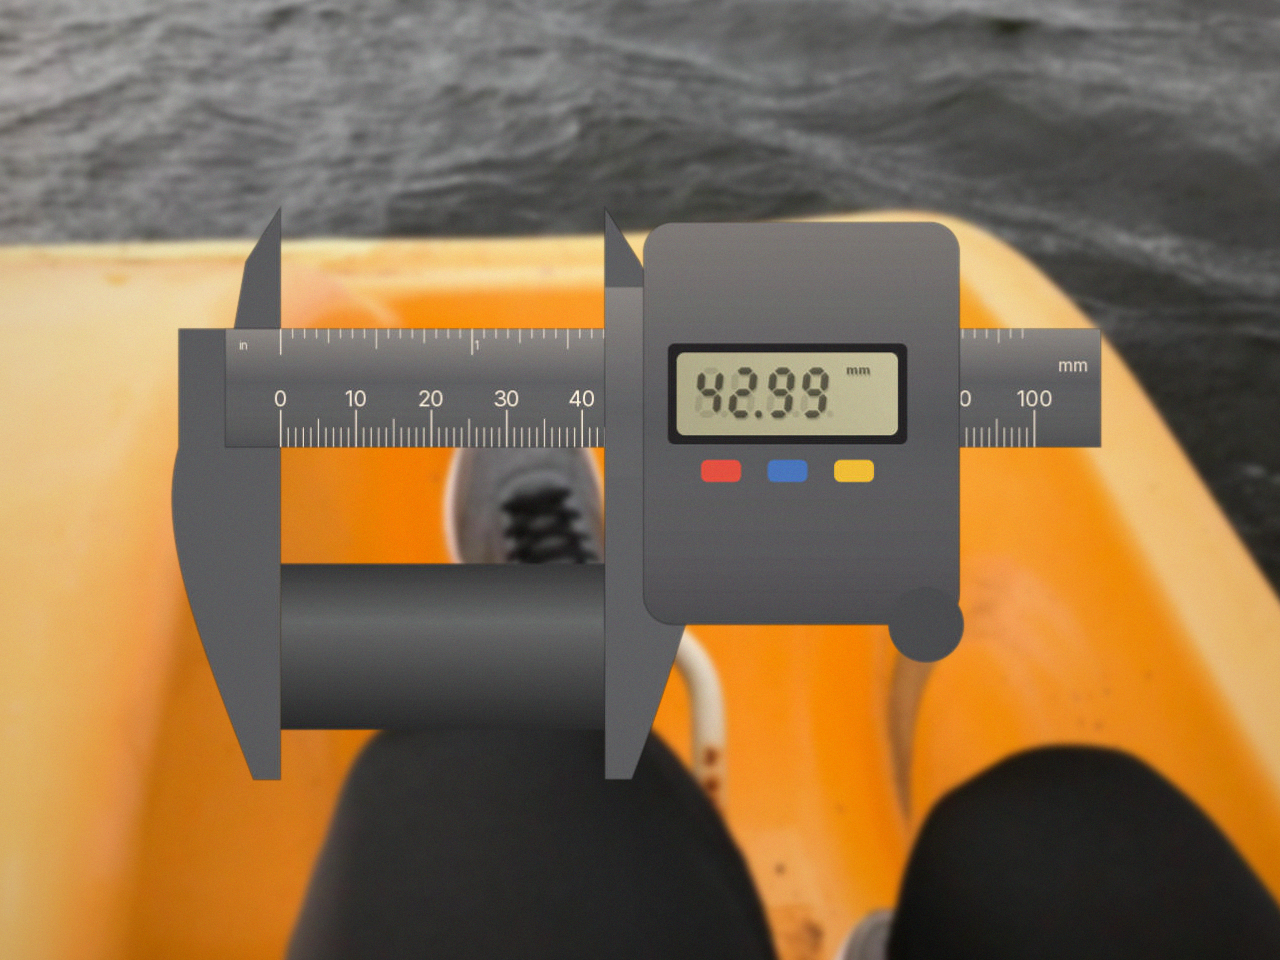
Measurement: 42.99 mm
